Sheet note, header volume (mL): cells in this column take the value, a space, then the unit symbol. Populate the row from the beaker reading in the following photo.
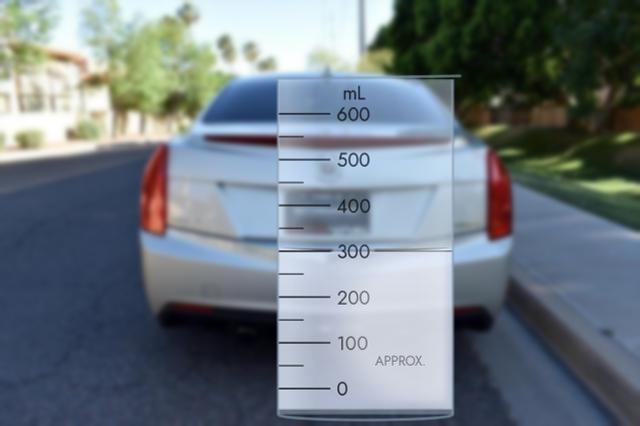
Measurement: 300 mL
